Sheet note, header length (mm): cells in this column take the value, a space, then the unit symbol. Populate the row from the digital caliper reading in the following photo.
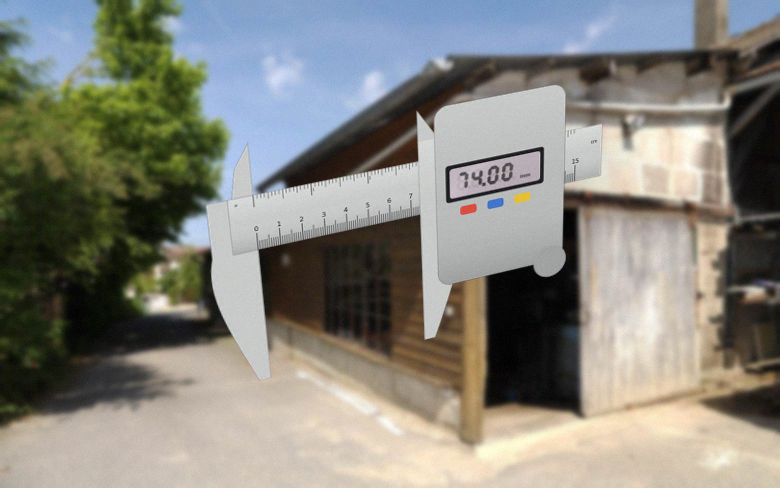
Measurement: 74.00 mm
